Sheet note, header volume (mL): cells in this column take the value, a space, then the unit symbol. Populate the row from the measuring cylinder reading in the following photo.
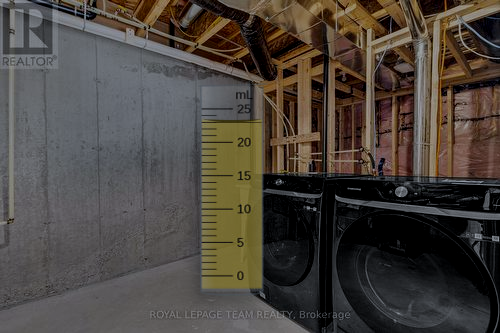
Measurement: 23 mL
